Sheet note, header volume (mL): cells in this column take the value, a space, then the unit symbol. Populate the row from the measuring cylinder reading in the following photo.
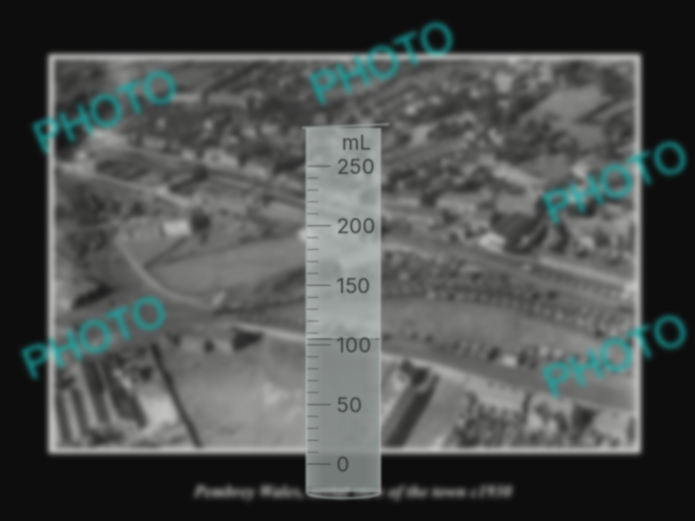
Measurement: 105 mL
